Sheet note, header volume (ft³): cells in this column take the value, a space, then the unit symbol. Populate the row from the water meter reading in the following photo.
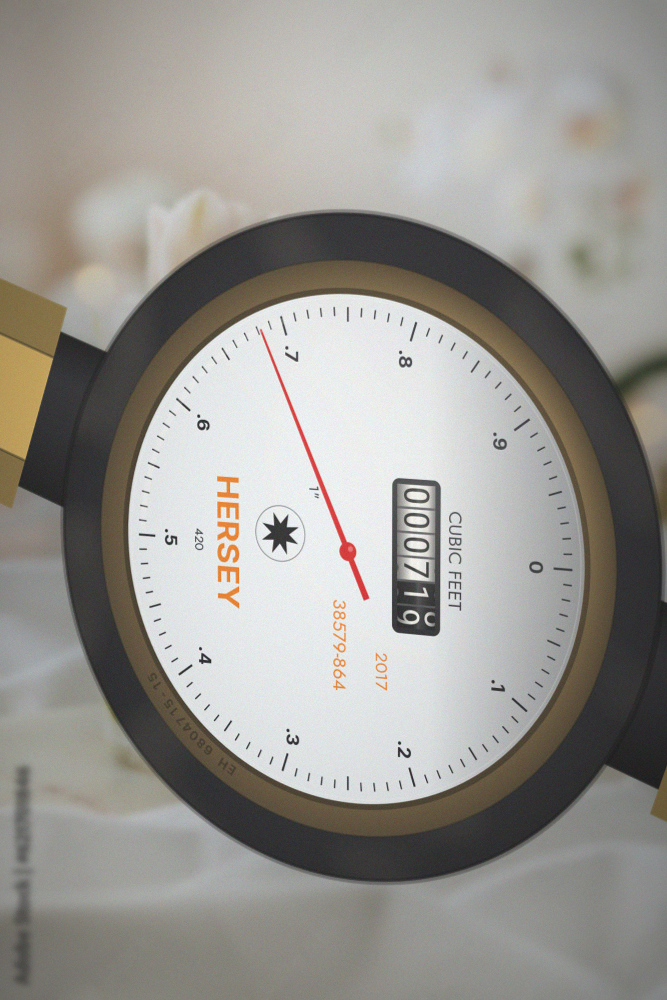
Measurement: 718.68 ft³
